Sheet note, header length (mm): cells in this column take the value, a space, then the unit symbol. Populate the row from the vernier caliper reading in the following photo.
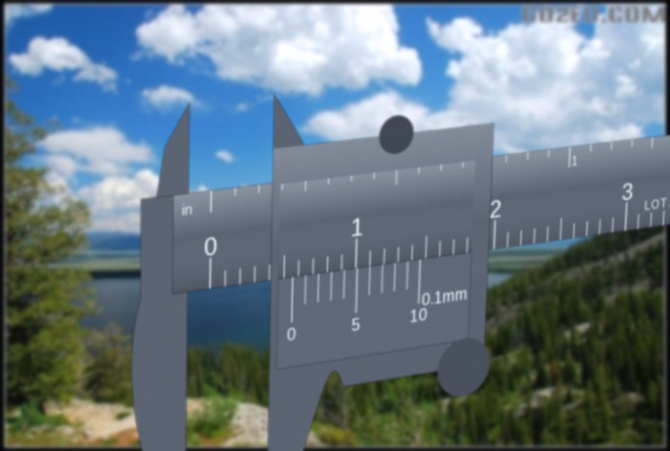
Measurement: 5.6 mm
